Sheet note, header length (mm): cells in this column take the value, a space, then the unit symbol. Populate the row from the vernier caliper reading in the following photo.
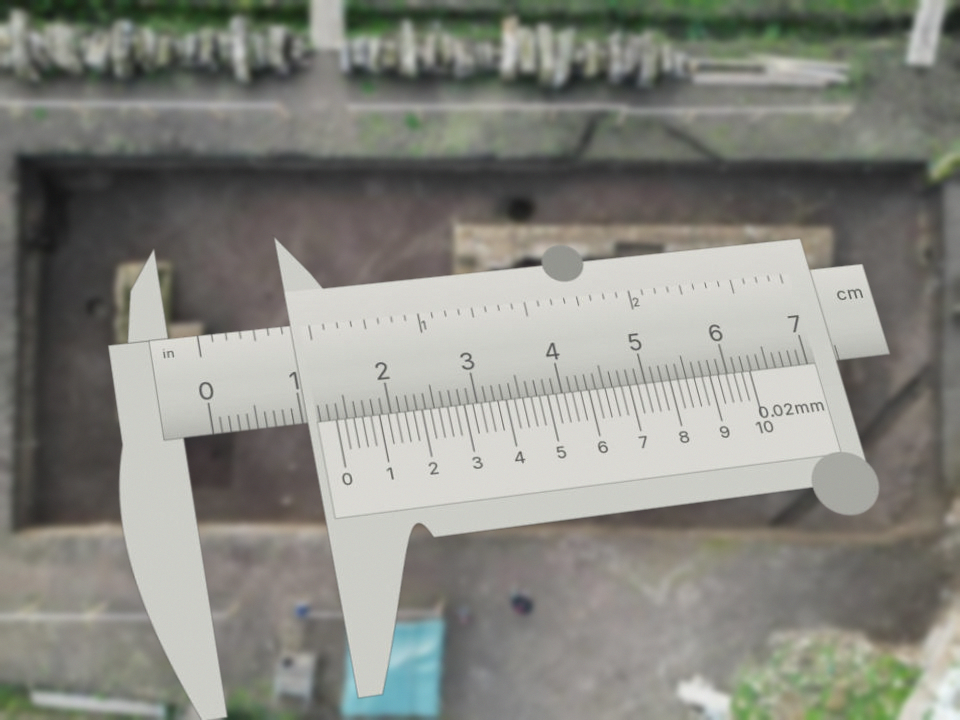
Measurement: 13.8 mm
